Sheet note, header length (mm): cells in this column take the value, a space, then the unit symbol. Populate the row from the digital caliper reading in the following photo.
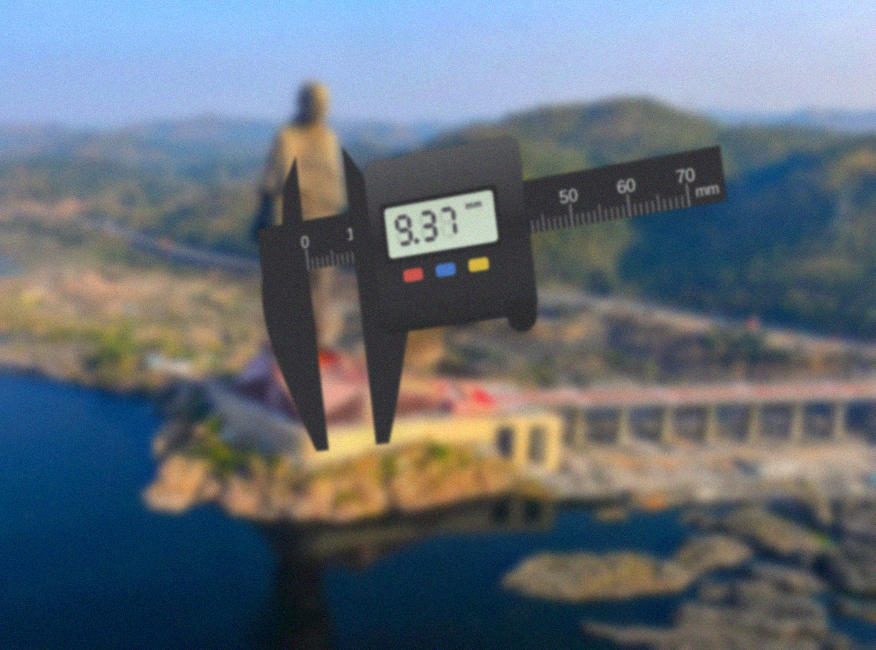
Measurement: 9.37 mm
